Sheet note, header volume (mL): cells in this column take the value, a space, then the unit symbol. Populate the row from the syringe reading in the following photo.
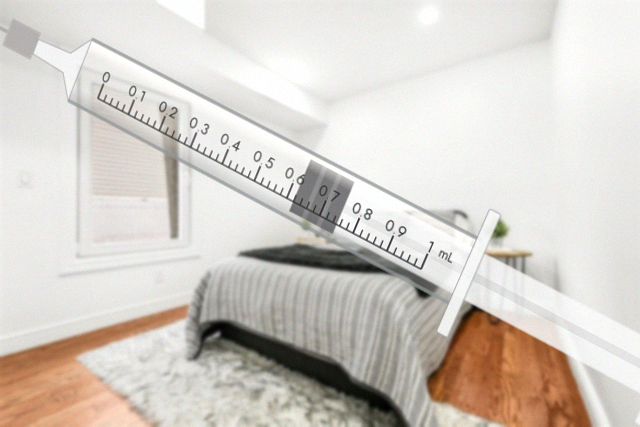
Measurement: 0.62 mL
